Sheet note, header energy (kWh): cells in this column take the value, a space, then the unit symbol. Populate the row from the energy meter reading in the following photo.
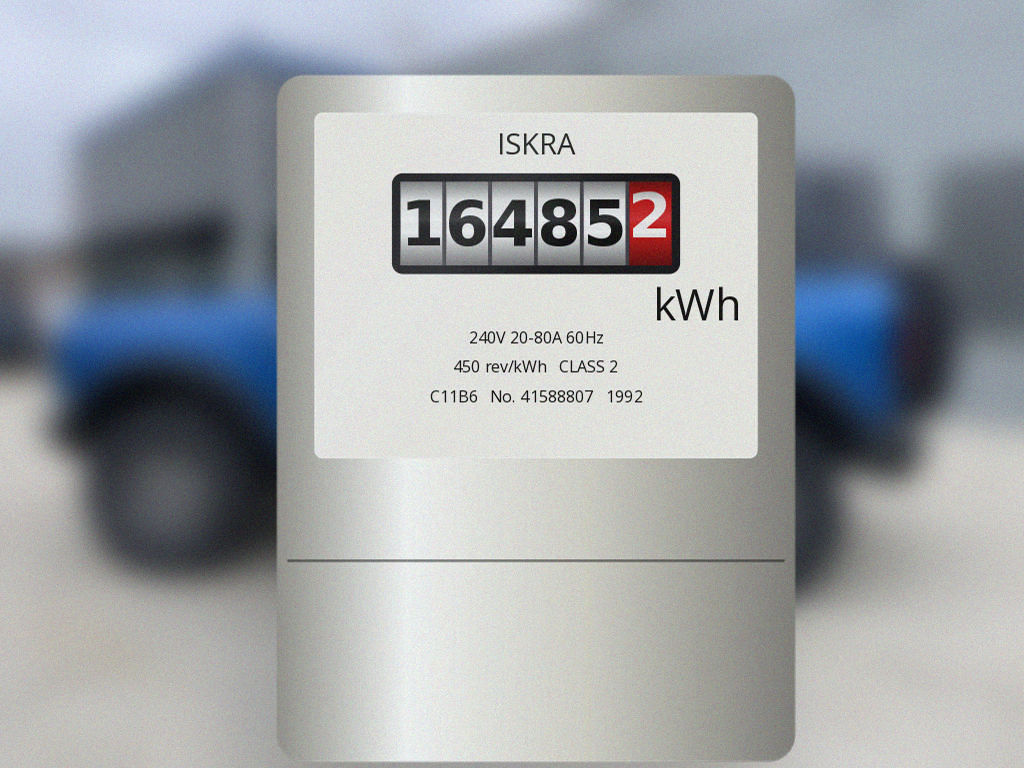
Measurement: 16485.2 kWh
